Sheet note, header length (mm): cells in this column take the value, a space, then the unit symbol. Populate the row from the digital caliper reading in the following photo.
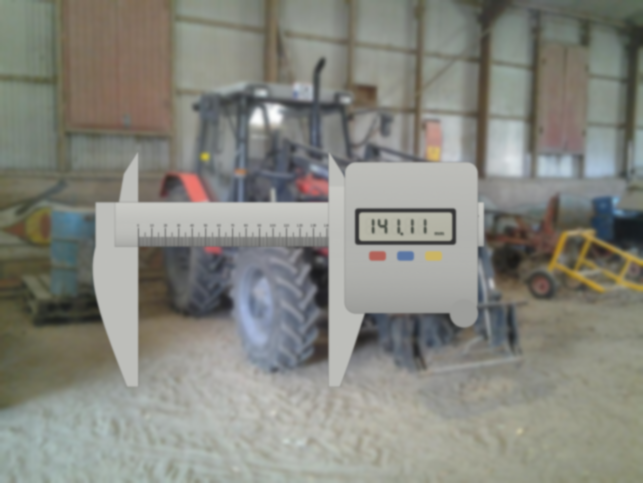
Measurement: 141.11 mm
